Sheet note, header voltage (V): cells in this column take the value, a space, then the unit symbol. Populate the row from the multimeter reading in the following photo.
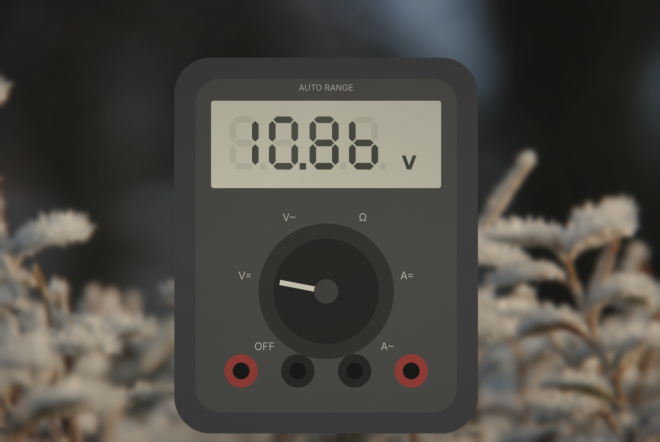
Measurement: 10.86 V
